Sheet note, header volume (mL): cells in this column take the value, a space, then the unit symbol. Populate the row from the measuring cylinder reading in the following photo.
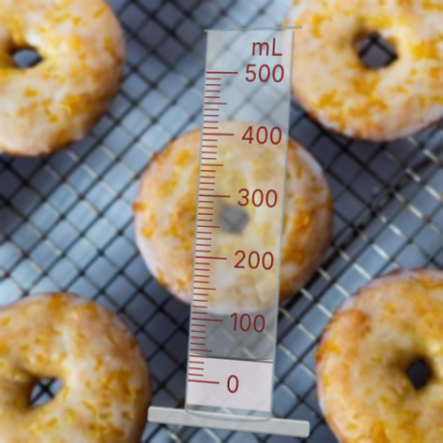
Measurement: 40 mL
